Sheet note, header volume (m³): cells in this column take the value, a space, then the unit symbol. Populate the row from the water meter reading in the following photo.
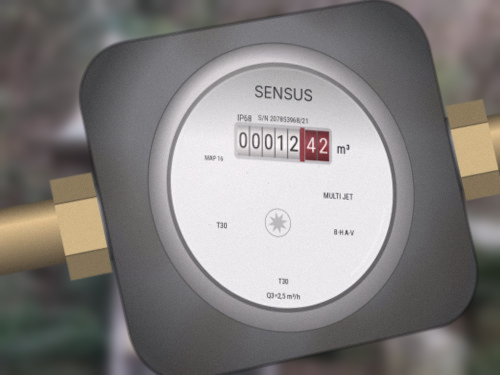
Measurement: 12.42 m³
